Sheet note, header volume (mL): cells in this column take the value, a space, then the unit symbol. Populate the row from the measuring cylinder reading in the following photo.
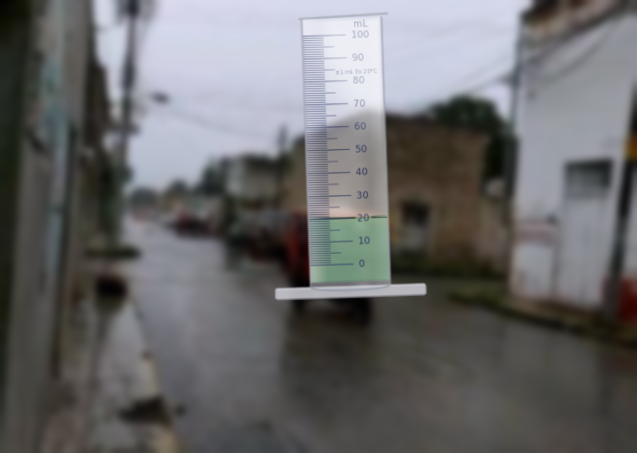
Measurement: 20 mL
